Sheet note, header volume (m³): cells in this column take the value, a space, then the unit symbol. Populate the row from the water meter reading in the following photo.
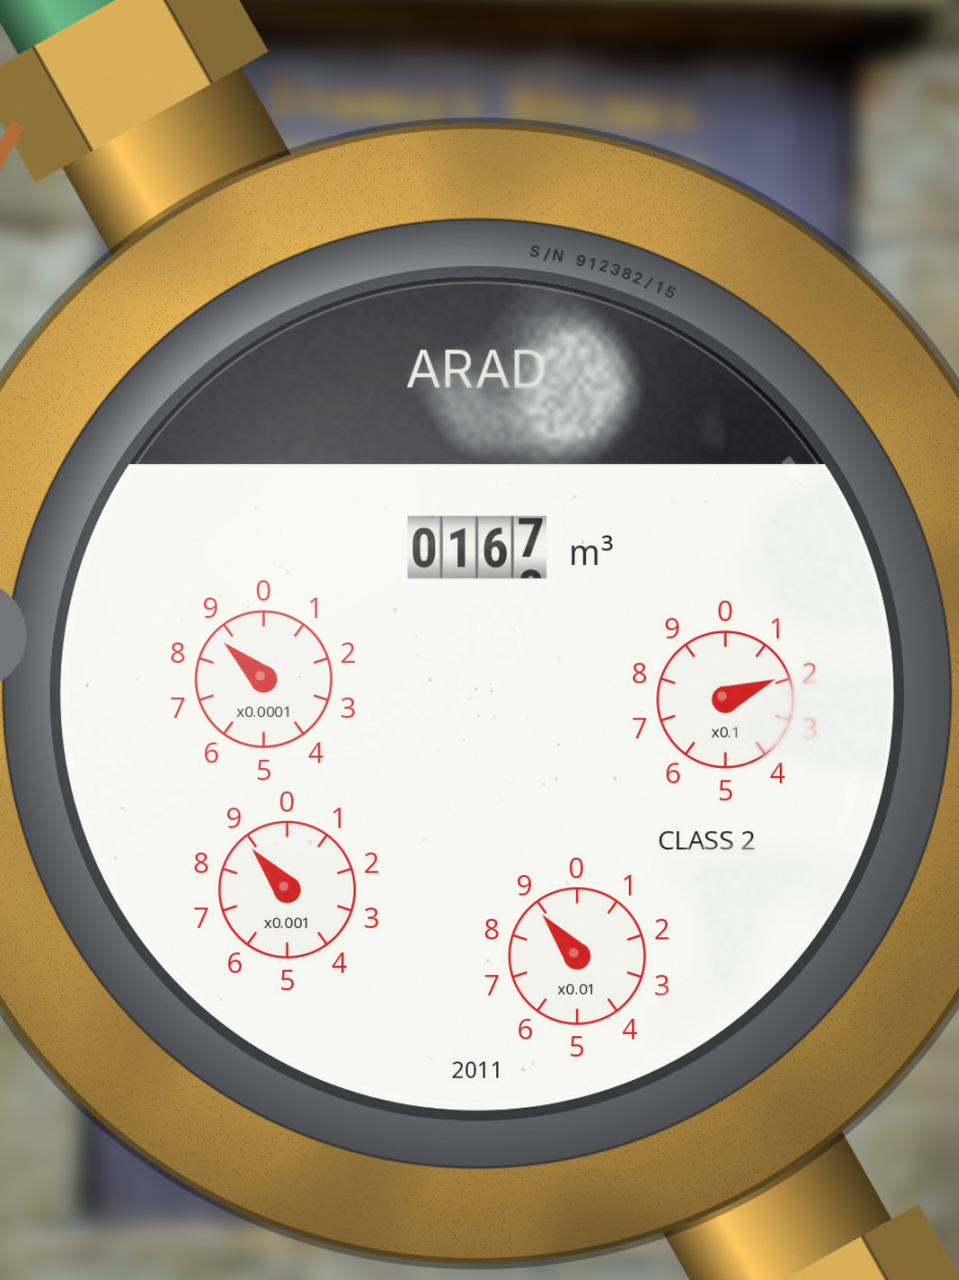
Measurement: 167.1888 m³
